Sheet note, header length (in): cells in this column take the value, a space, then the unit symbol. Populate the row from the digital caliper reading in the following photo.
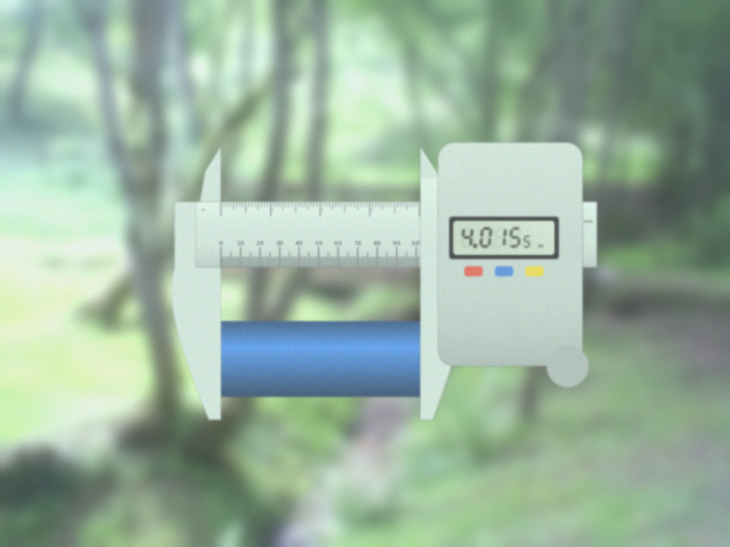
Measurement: 4.0155 in
